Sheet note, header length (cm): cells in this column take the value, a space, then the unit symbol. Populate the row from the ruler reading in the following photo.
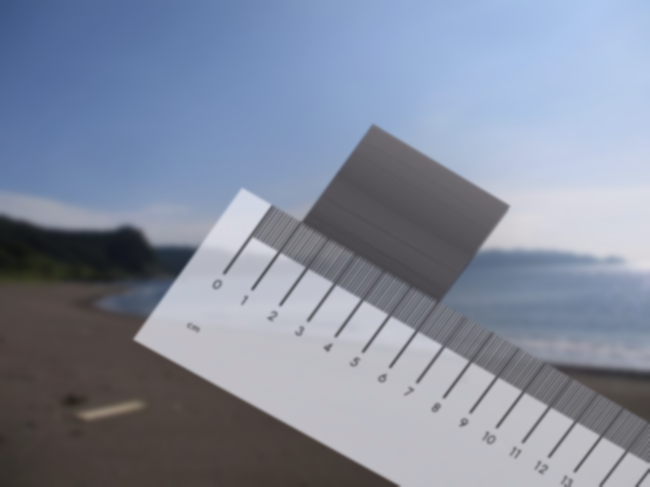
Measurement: 5 cm
